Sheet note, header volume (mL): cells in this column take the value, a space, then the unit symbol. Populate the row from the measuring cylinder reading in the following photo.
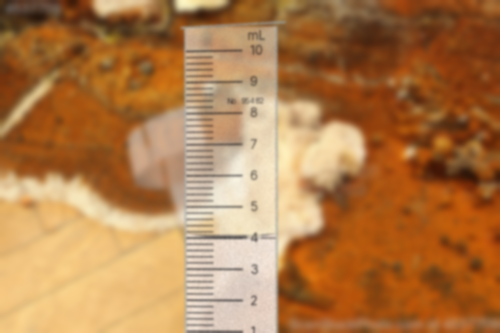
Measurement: 4 mL
